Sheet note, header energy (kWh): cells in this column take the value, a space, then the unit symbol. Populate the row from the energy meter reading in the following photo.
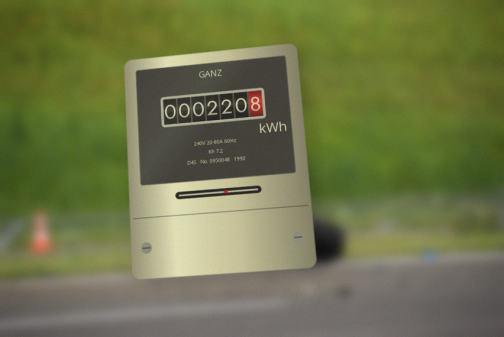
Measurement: 220.8 kWh
